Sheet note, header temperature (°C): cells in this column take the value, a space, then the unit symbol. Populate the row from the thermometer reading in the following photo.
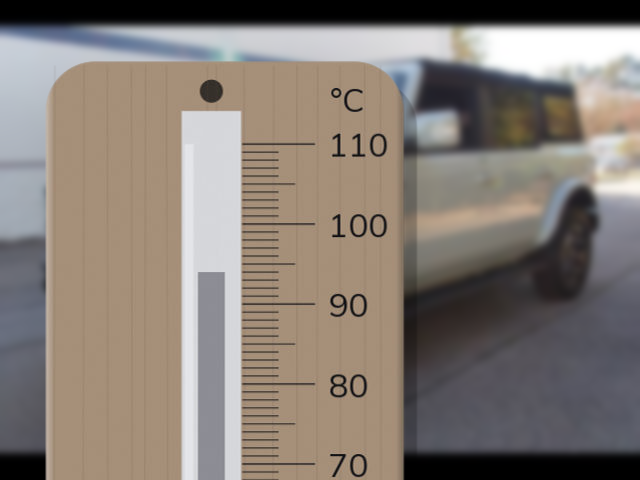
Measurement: 94 °C
